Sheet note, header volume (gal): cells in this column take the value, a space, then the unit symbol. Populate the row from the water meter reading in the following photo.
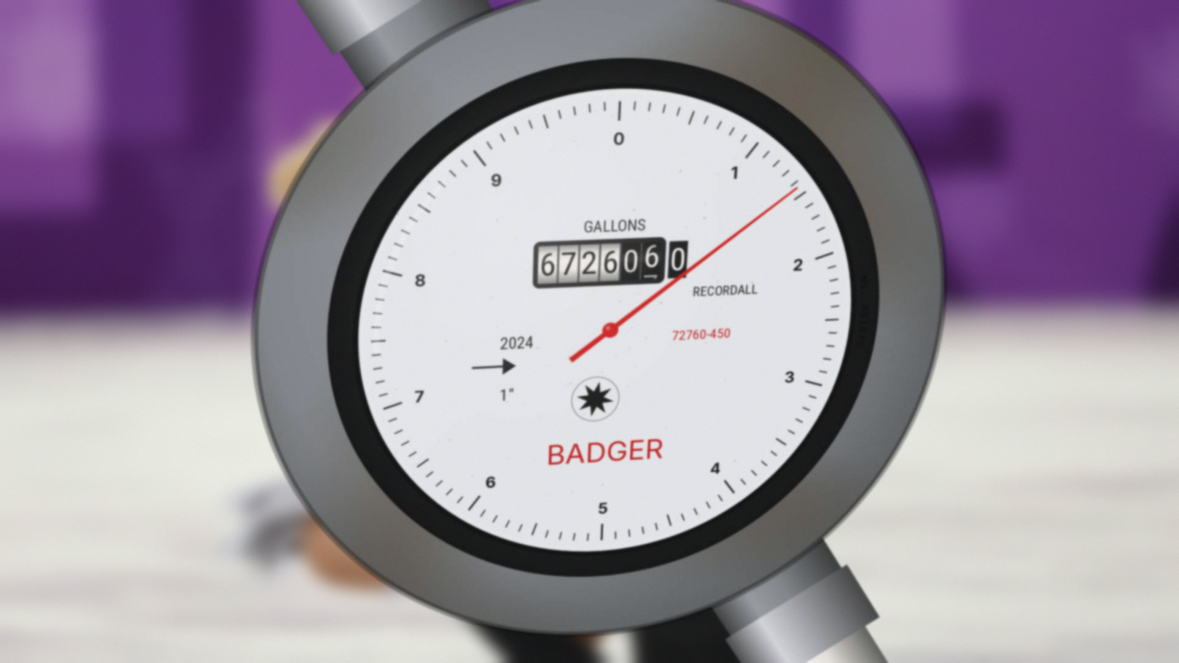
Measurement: 6726061.4 gal
